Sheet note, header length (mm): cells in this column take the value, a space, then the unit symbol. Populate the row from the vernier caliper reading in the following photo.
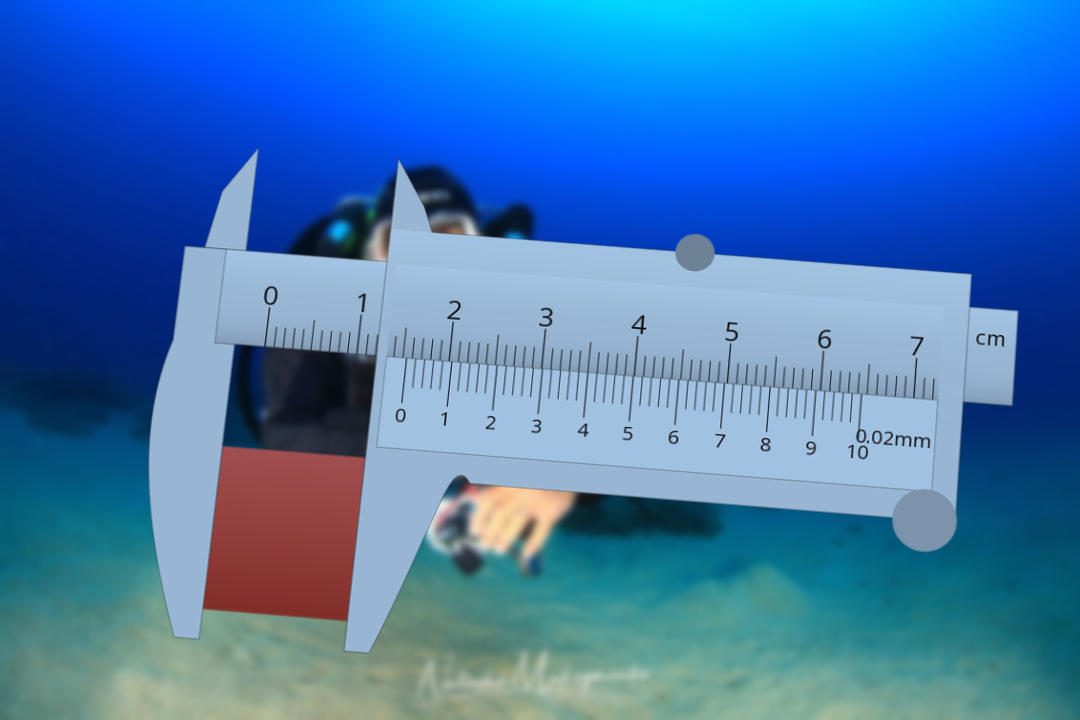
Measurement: 15.4 mm
